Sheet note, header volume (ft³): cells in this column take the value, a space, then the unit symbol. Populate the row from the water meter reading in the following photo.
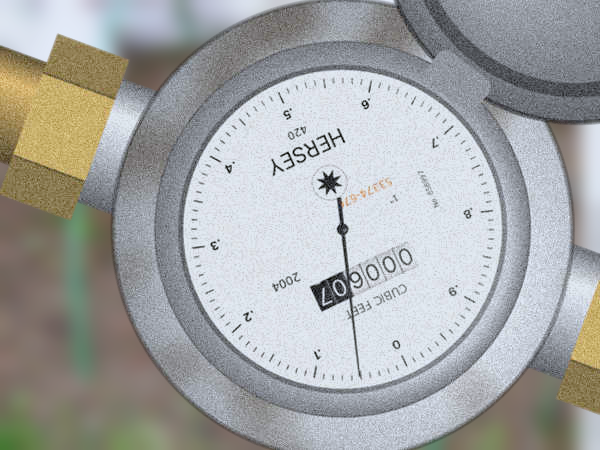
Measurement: 607.05 ft³
